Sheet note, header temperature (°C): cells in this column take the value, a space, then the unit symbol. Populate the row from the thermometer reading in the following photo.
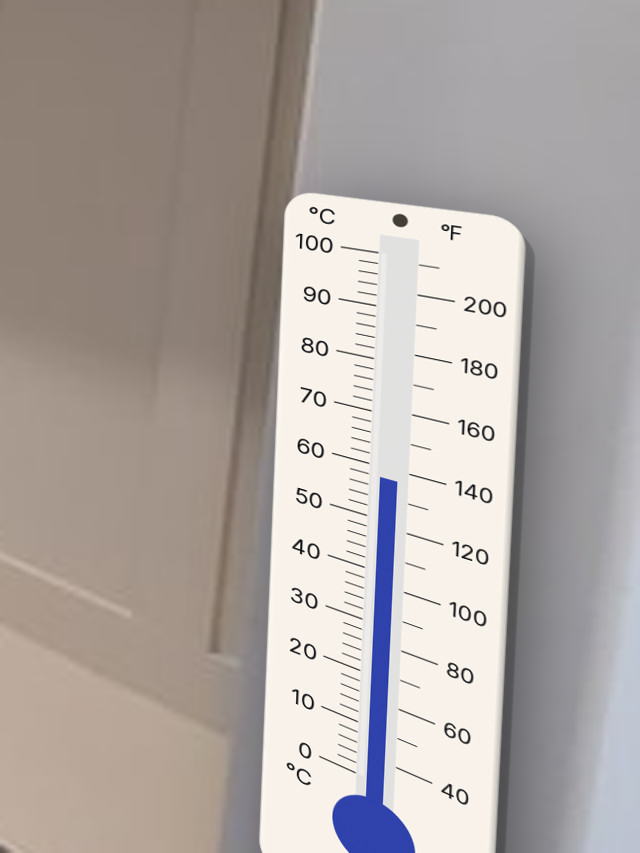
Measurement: 58 °C
